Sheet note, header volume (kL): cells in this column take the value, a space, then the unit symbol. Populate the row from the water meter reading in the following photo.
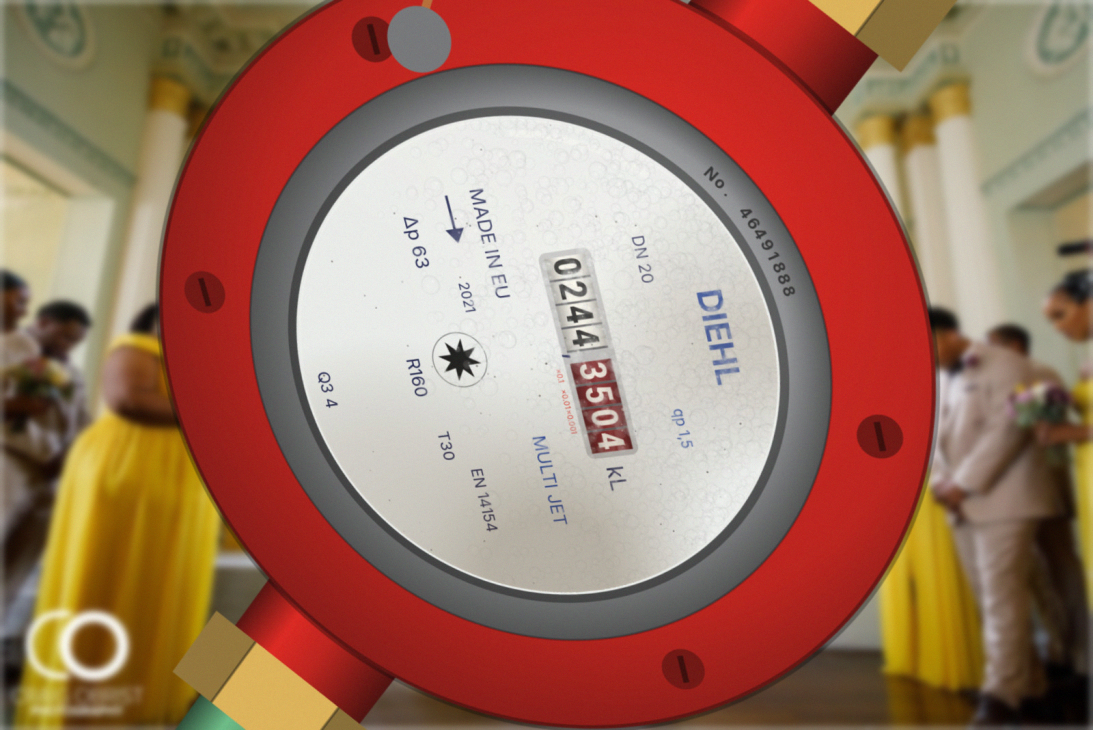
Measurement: 244.3504 kL
